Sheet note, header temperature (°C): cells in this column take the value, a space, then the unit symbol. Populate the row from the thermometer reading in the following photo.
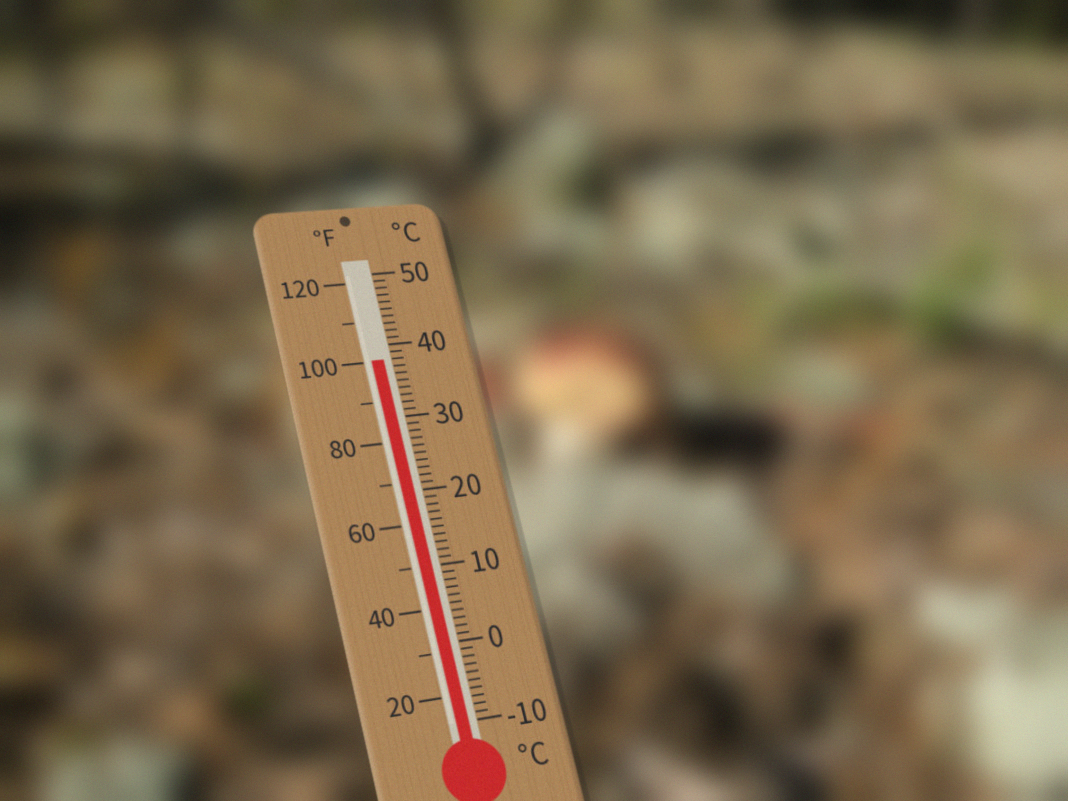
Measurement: 38 °C
